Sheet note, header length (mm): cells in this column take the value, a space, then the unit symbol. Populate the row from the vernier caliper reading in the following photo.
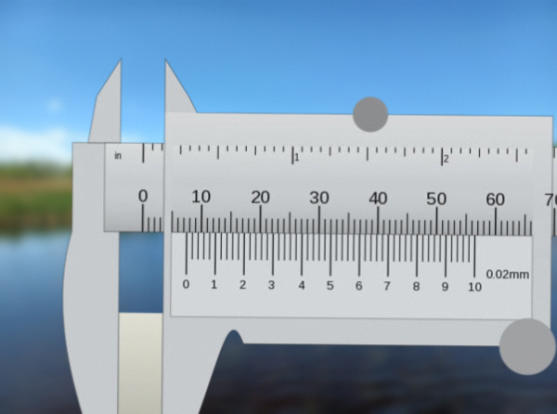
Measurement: 7.5 mm
